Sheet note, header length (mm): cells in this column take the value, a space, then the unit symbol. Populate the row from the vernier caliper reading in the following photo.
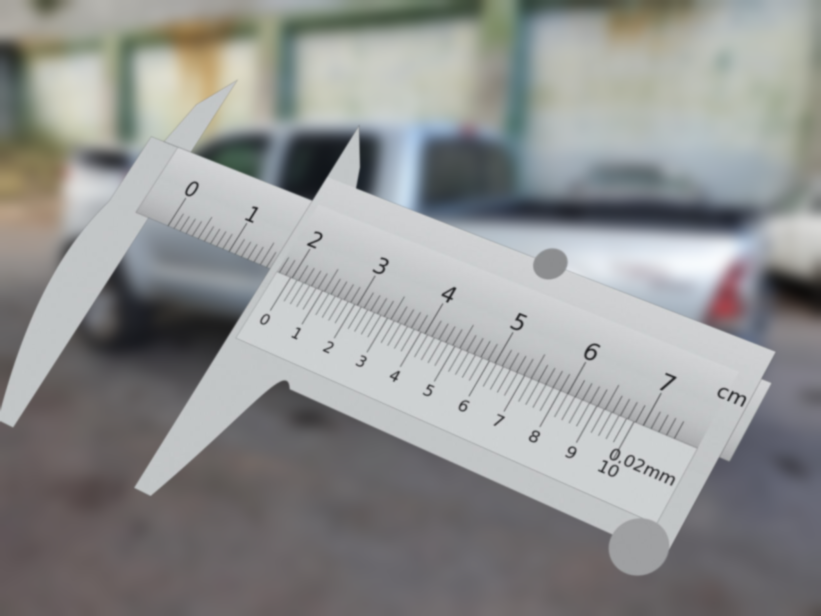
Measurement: 19.8 mm
